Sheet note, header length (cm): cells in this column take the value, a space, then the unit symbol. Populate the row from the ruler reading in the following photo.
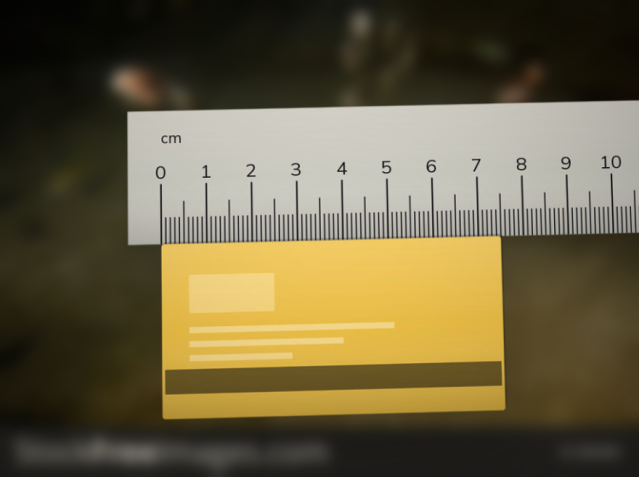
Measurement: 7.5 cm
